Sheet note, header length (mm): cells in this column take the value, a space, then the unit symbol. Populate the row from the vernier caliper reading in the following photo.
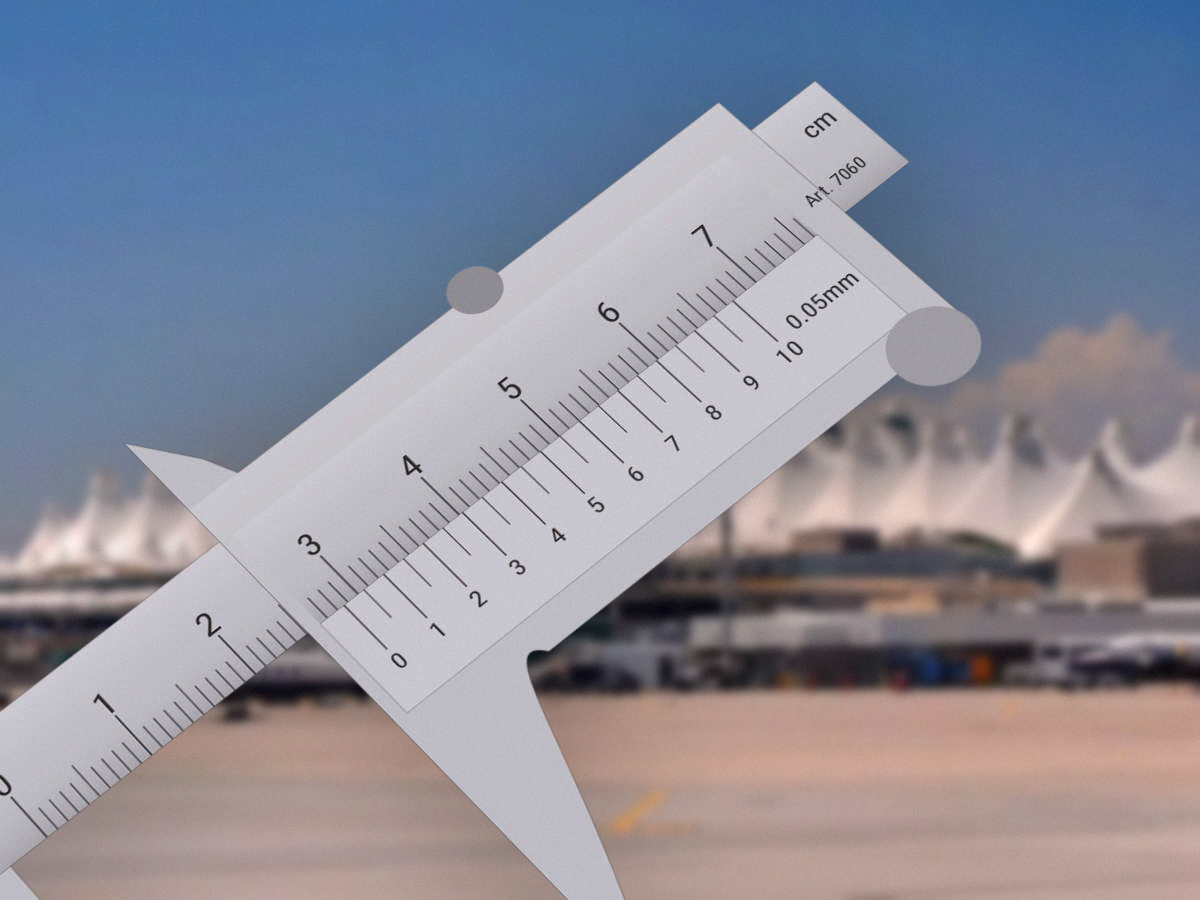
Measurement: 28.6 mm
